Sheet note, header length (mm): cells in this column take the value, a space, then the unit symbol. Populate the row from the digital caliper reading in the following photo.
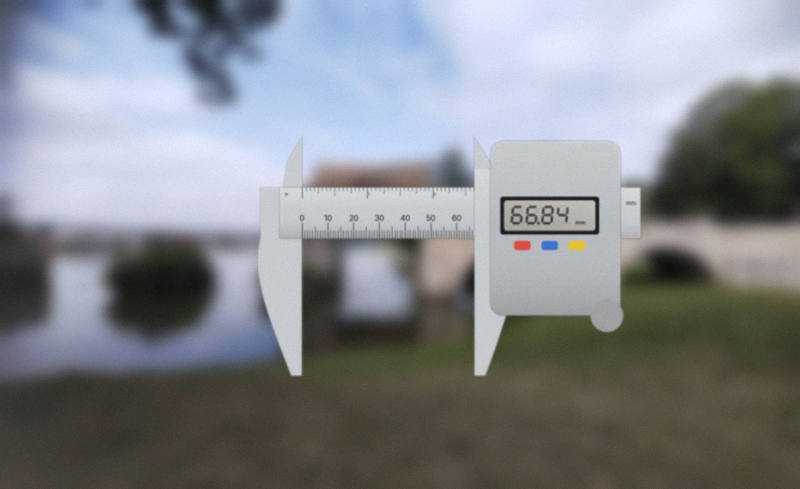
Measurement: 66.84 mm
